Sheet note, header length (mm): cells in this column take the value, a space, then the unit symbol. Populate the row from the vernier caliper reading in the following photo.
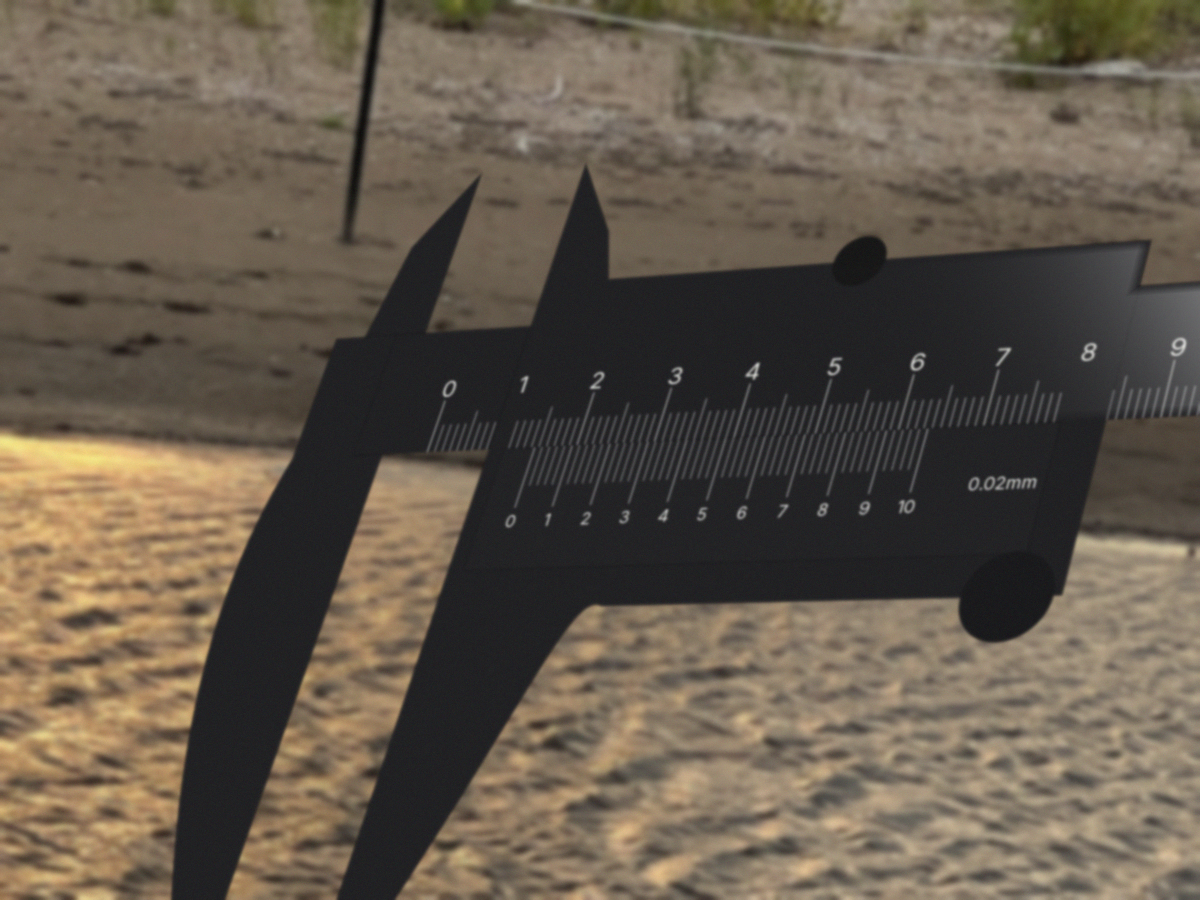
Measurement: 14.5 mm
